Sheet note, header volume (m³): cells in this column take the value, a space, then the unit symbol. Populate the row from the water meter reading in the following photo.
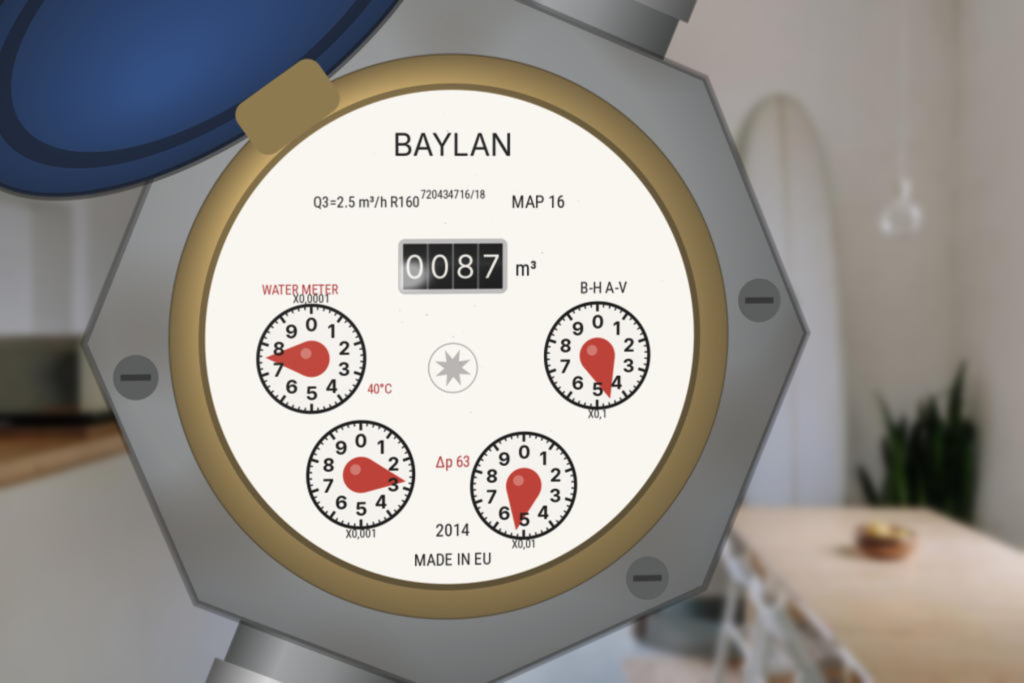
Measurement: 87.4527 m³
